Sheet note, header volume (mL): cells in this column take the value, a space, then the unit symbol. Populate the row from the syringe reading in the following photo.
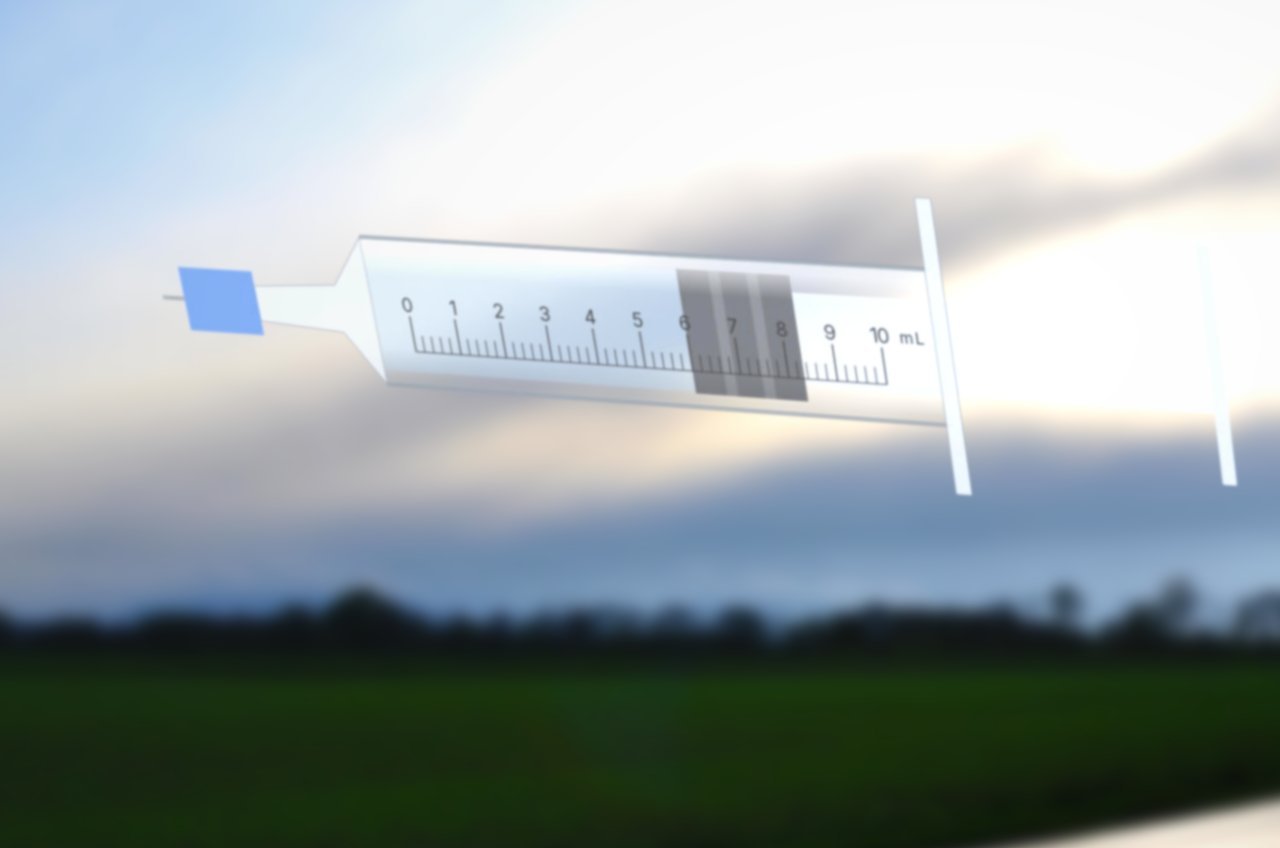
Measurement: 6 mL
